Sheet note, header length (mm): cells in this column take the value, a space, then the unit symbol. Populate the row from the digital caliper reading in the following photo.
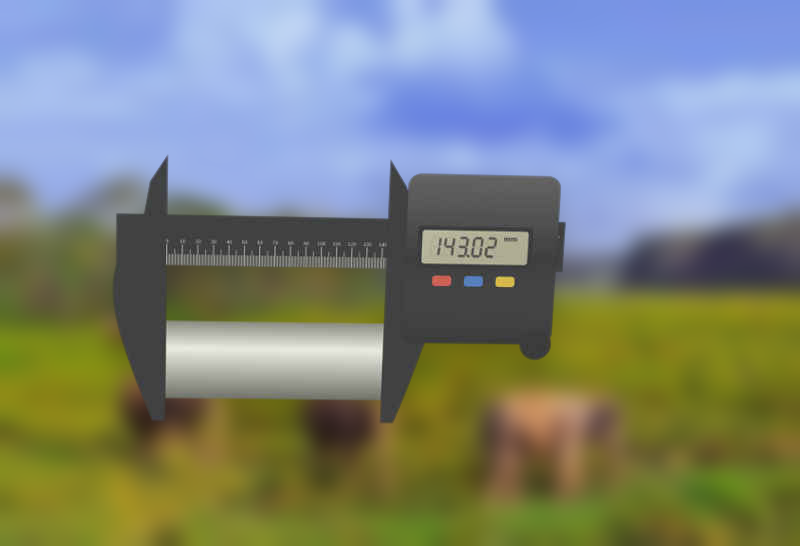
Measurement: 143.02 mm
